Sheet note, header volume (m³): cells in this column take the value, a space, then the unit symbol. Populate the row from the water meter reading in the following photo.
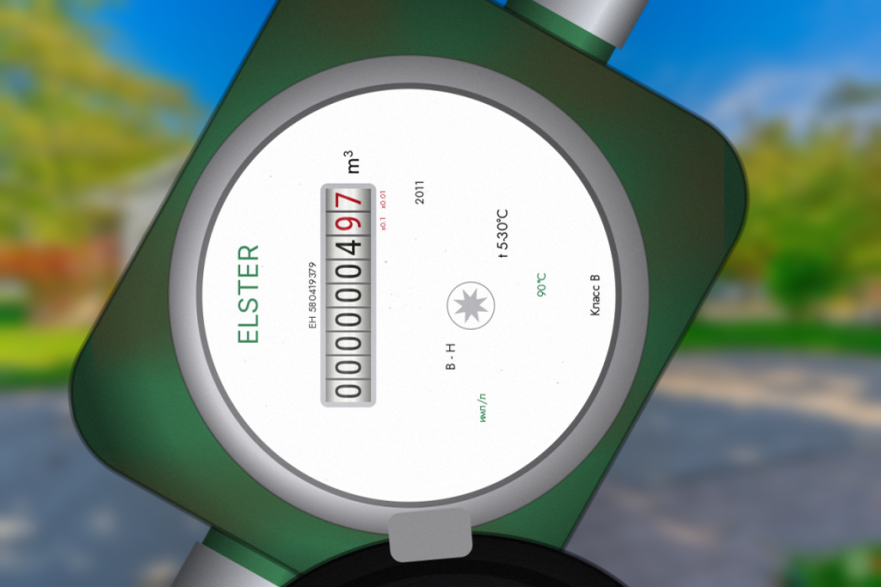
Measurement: 4.97 m³
